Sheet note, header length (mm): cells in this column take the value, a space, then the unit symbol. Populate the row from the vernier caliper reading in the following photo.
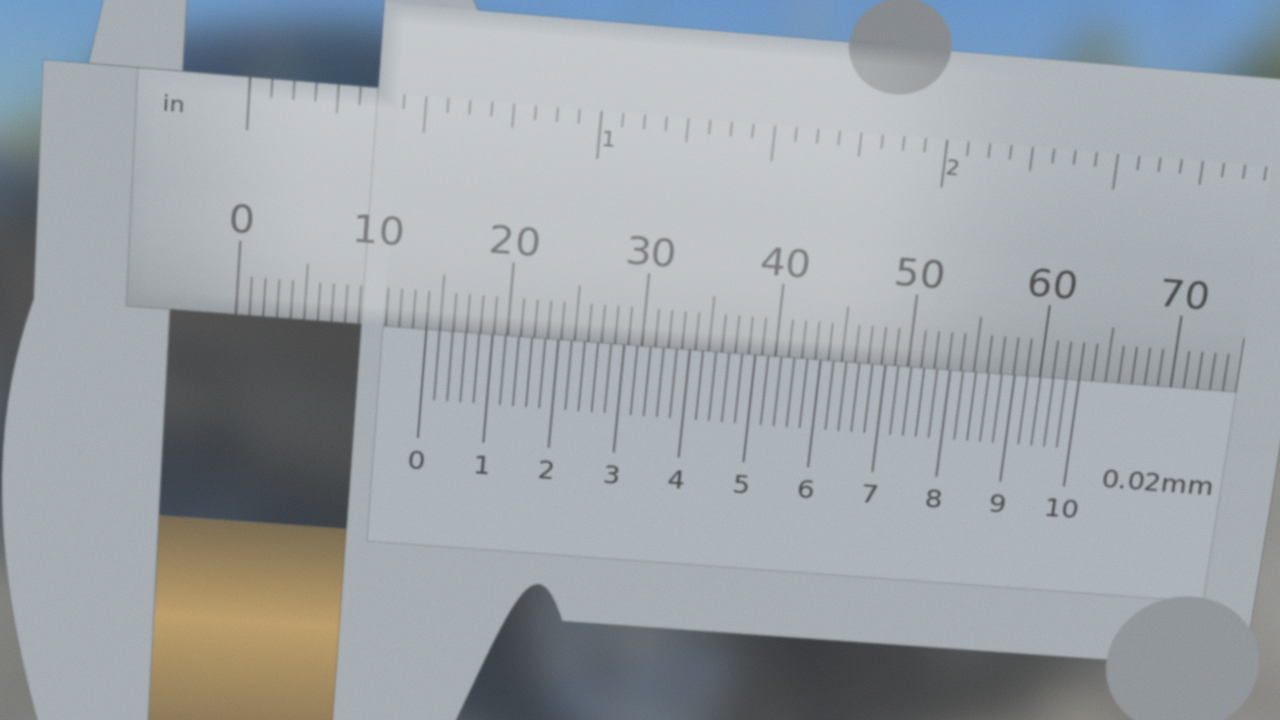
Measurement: 14.0 mm
